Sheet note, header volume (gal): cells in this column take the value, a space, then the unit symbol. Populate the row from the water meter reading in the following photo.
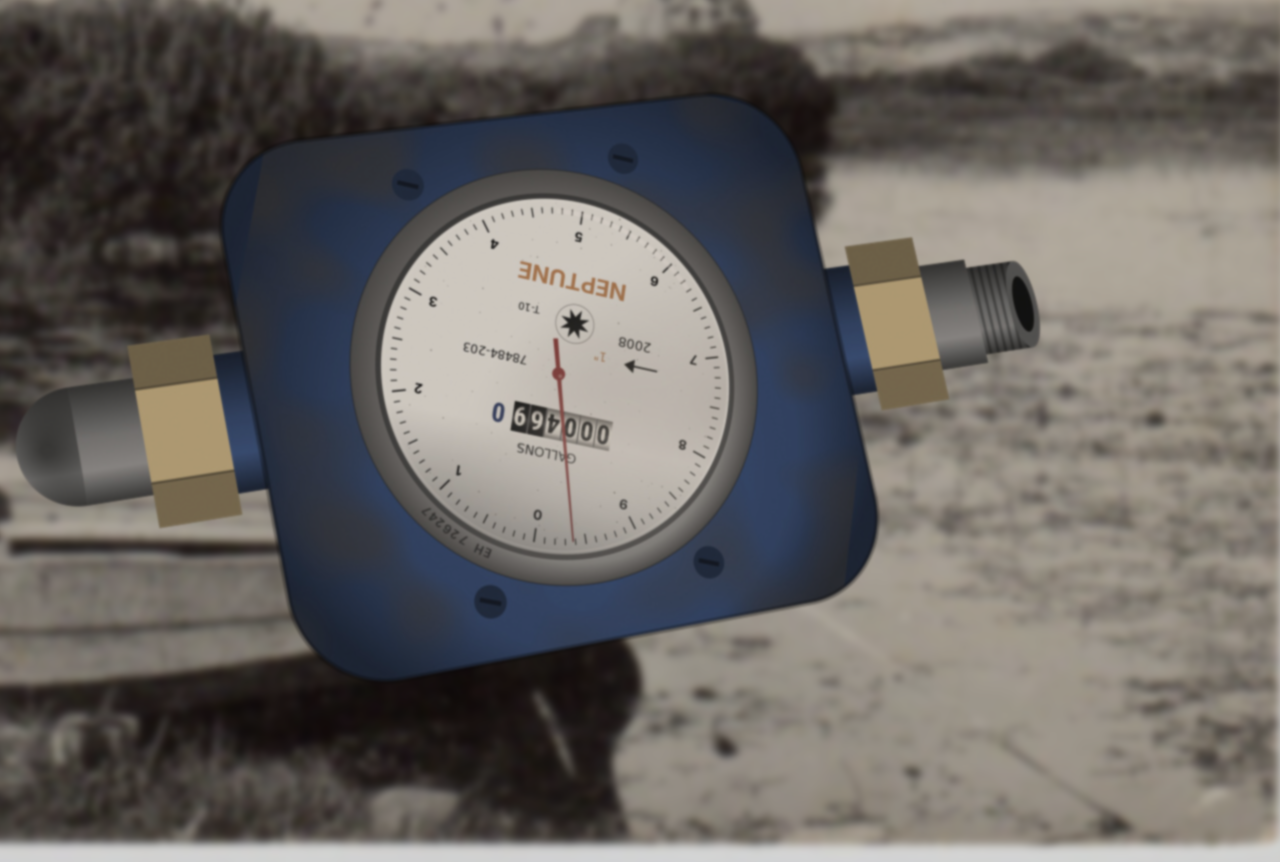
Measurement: 4689.6 gal
